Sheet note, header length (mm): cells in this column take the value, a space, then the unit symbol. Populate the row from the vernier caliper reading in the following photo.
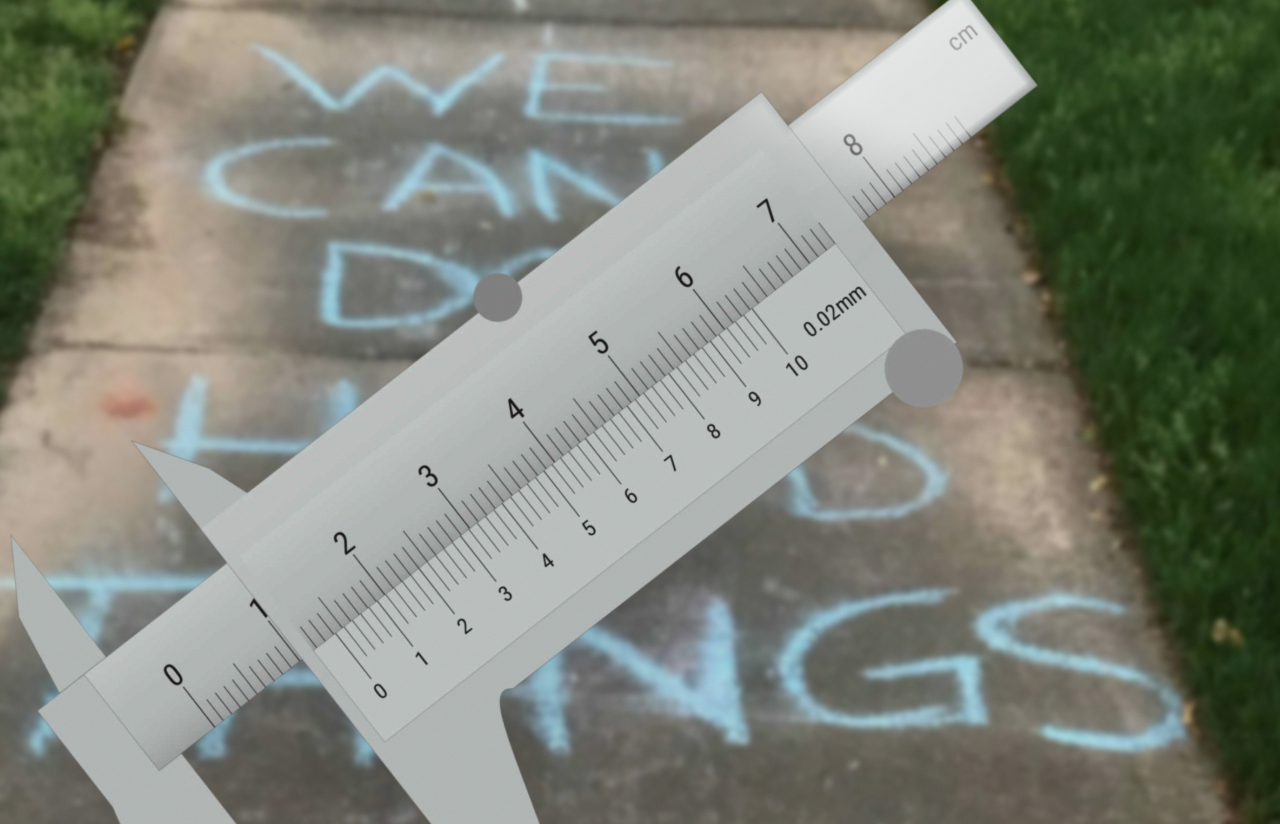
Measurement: 14.2 mm
